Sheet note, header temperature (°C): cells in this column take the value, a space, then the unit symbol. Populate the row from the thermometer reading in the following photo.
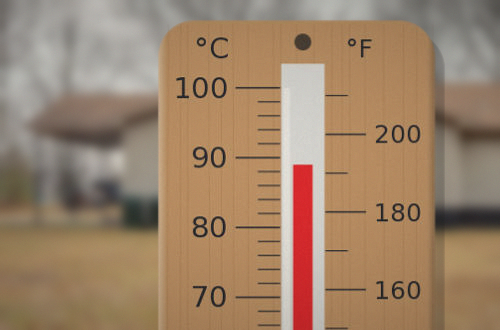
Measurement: 89 °C
